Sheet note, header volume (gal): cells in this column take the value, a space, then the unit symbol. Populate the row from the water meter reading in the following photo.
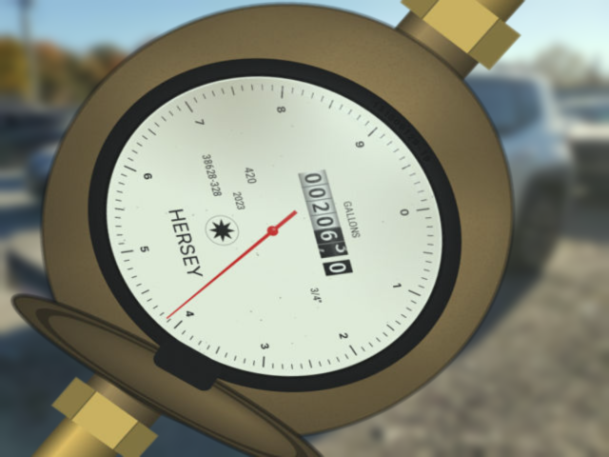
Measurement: 20634.1 gal
